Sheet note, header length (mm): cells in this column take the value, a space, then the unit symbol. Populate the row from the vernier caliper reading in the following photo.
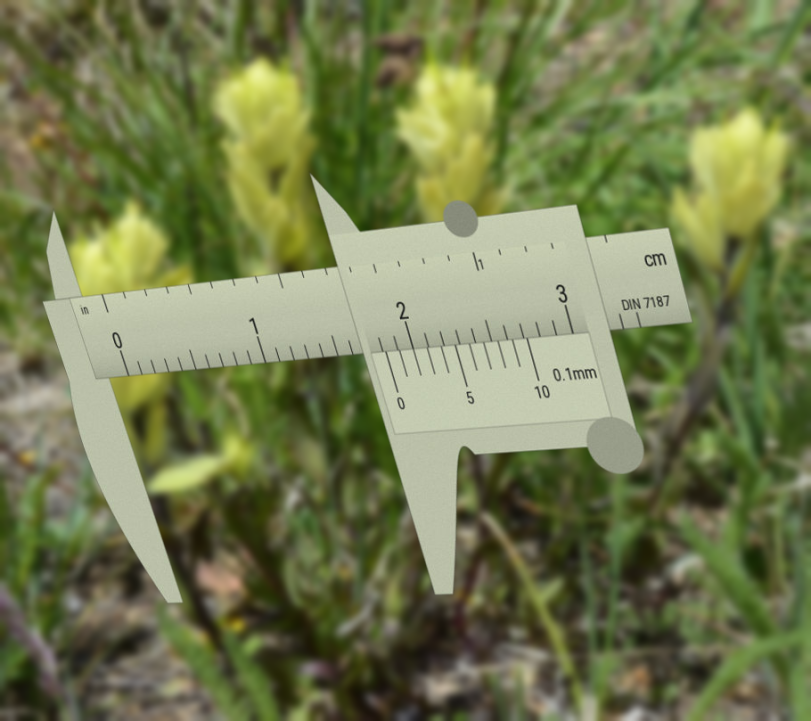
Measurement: 18.2 mm
